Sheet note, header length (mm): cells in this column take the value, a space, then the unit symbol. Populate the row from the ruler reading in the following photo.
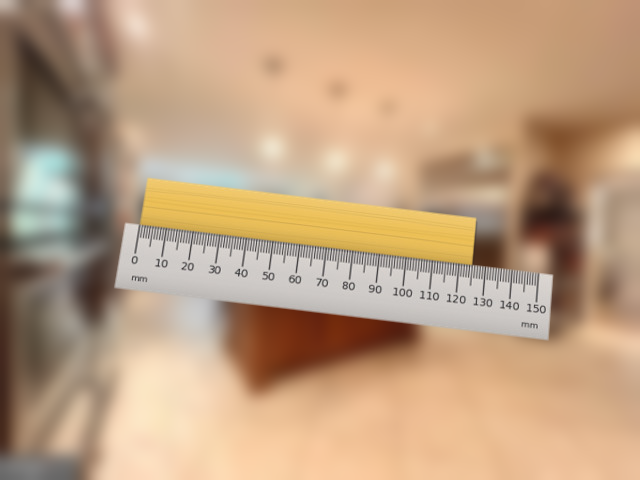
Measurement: 125 mm
